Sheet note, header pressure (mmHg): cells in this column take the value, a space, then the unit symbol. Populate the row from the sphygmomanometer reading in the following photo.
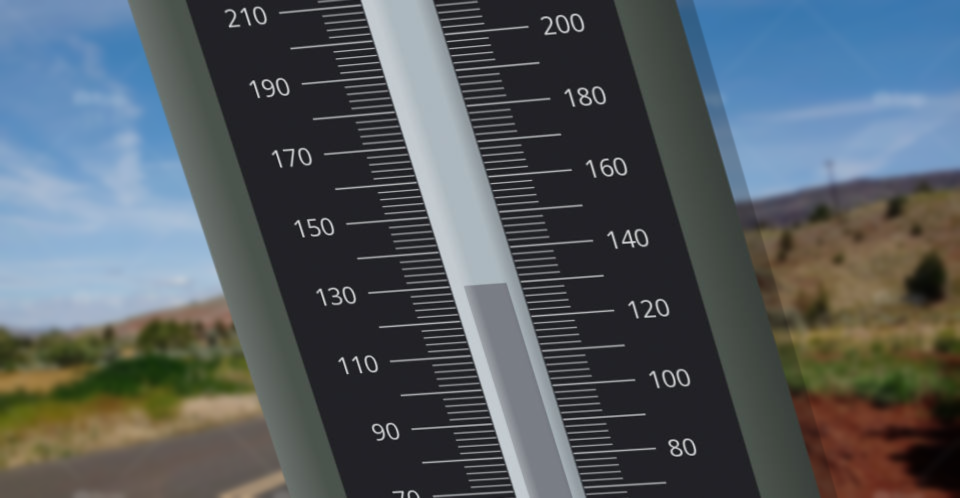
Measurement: 130 mmHg
